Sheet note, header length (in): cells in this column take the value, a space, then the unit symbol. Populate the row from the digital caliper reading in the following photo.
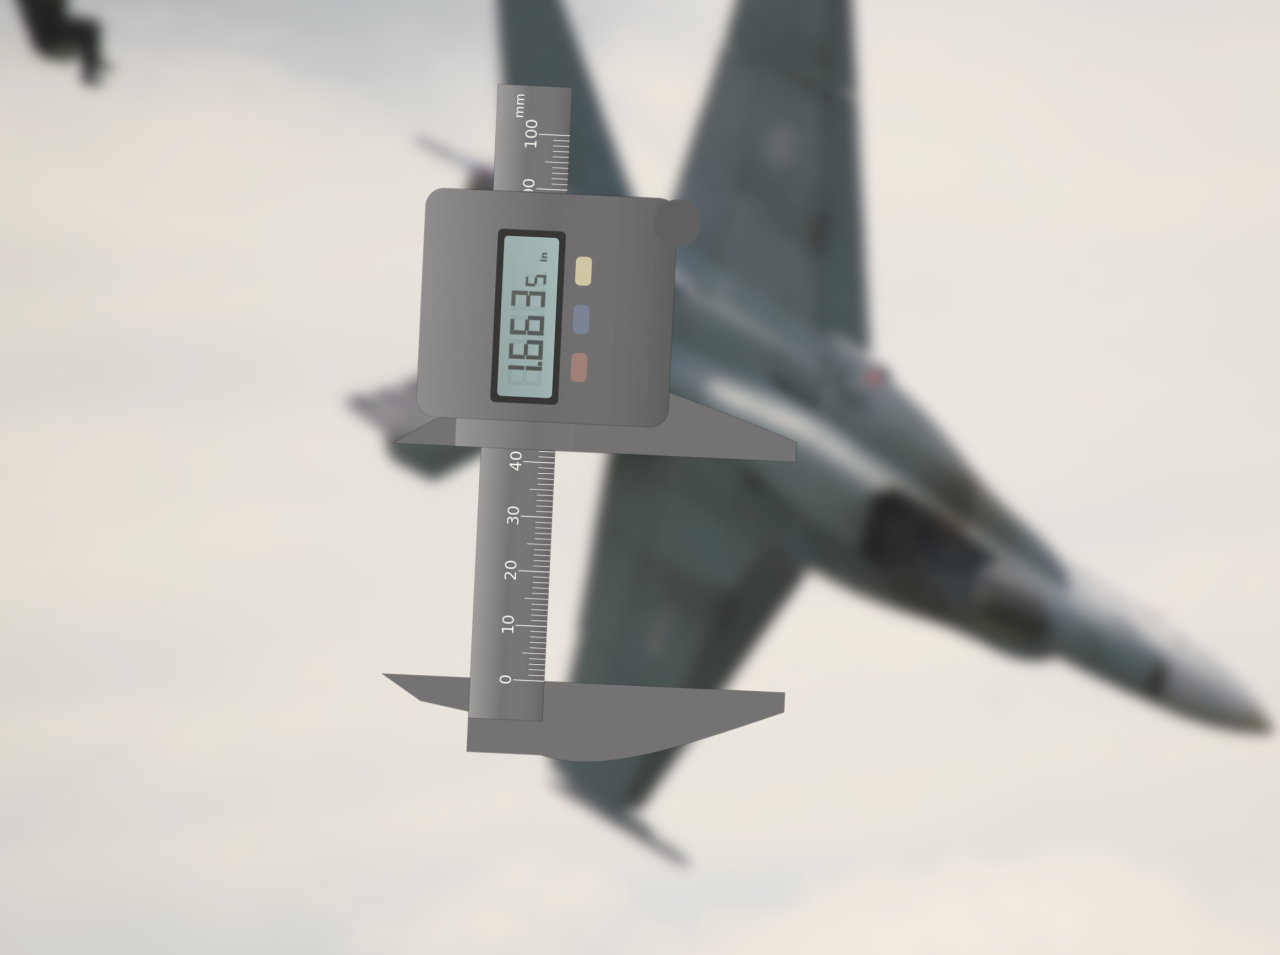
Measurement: 1.6635 in
